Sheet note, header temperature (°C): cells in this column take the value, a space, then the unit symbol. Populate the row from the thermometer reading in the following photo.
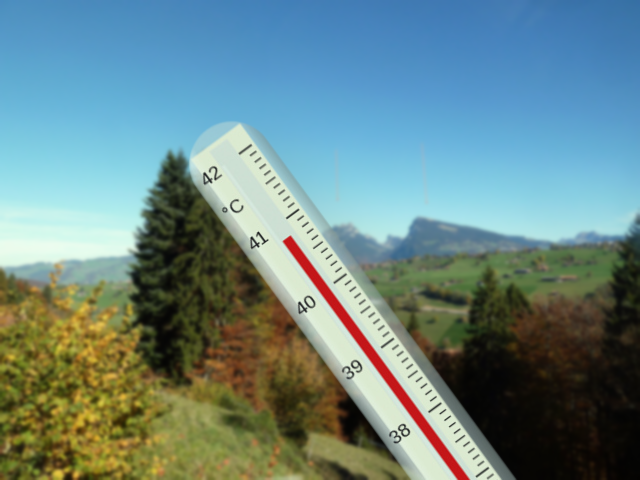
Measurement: 40.8 °C
